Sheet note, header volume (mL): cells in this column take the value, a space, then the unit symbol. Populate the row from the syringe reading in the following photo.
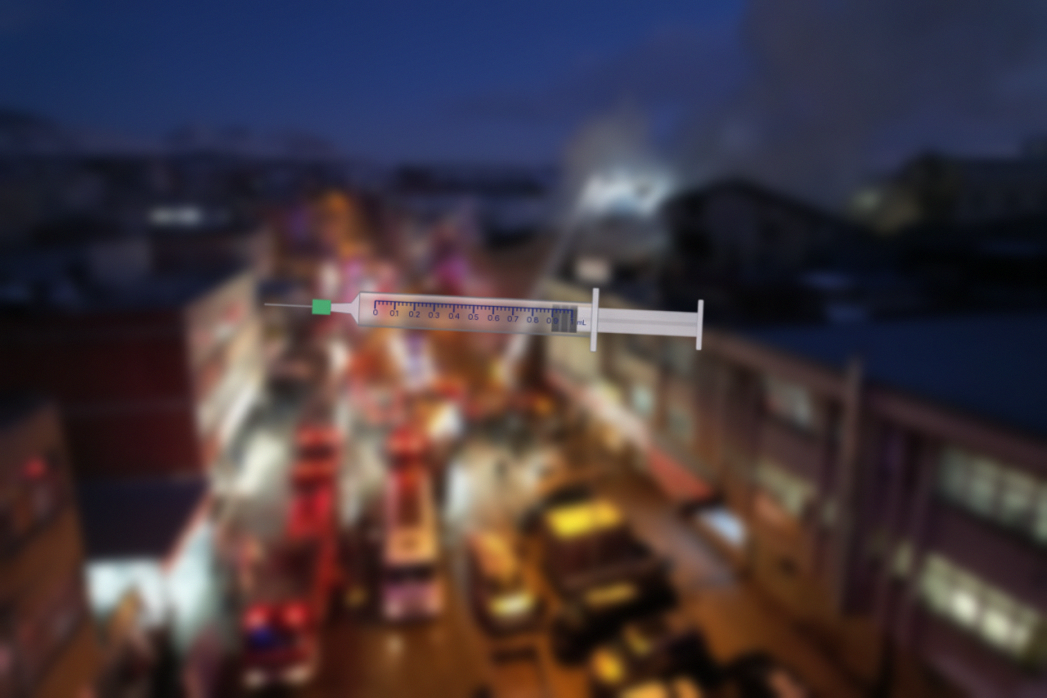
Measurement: 0.9 mL
